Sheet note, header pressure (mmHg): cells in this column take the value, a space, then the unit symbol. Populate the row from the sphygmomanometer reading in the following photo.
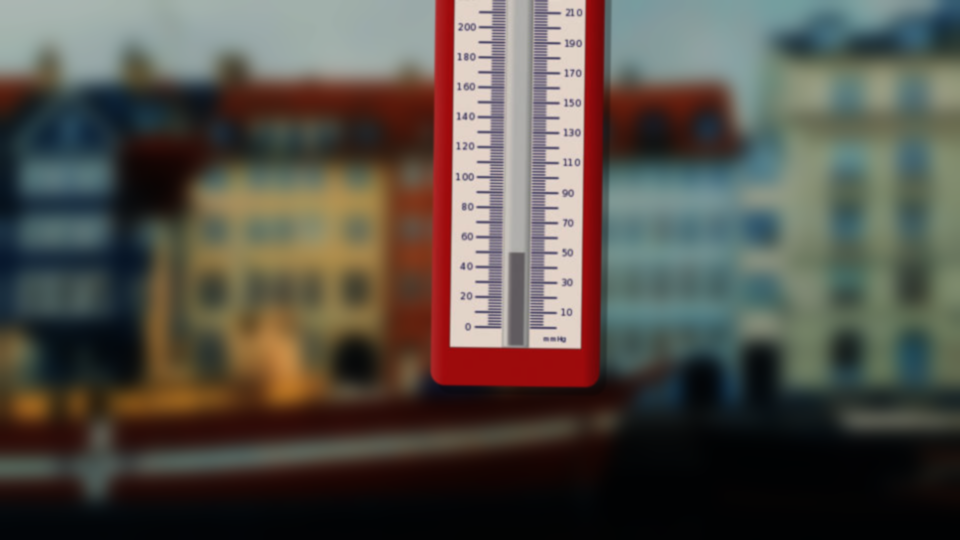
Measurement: 50 mmHg
